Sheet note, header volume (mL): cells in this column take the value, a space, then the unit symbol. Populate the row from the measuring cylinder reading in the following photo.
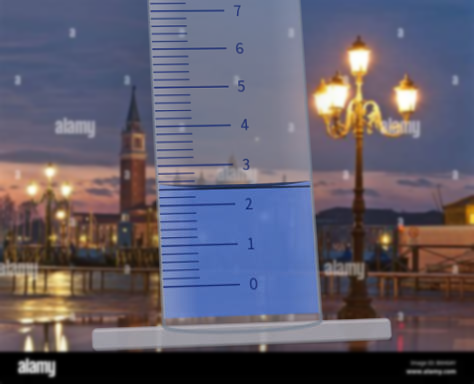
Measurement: 2.4 mL
